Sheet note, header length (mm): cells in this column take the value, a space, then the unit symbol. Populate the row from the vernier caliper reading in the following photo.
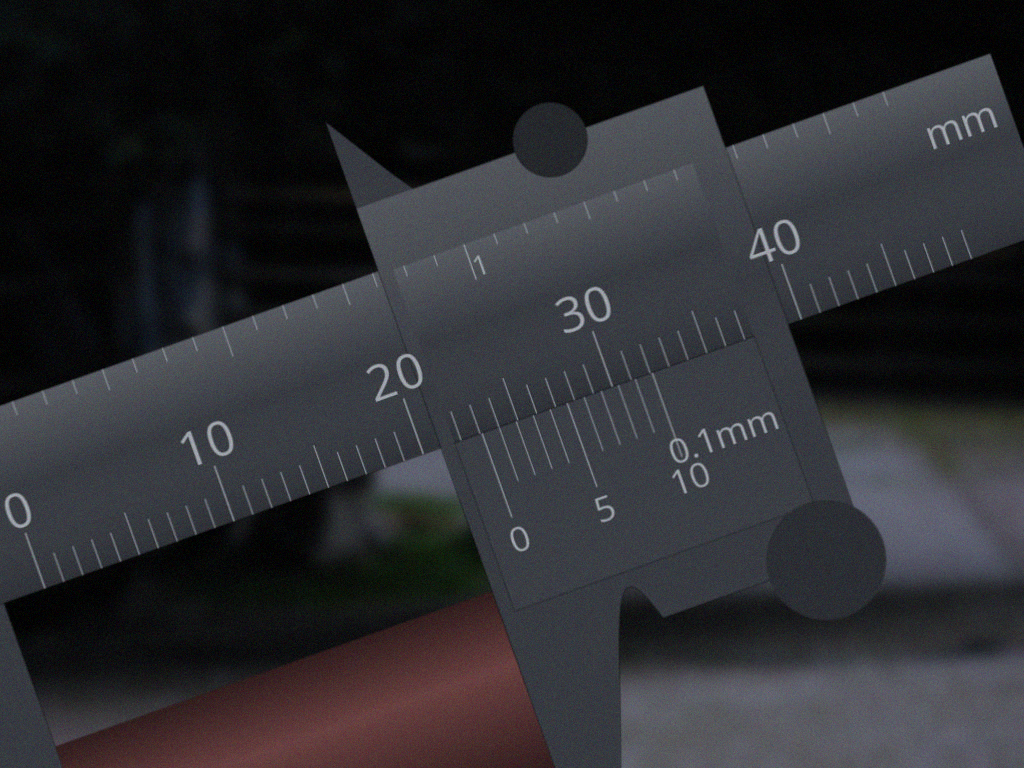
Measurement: 23.1 mm
